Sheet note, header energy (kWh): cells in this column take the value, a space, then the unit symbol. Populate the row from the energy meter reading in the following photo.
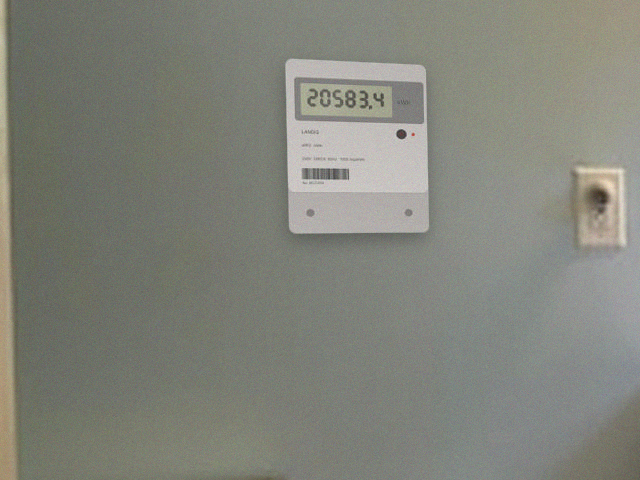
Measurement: 20583.4 kWh
